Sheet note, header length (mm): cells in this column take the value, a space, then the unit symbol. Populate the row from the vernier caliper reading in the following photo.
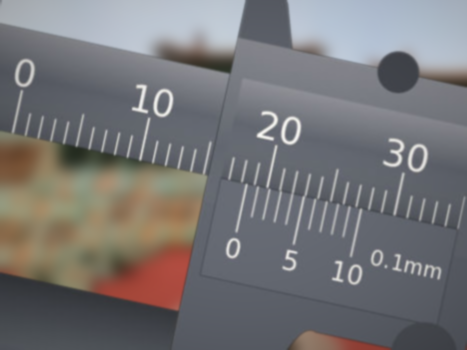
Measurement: 18.4 mm
